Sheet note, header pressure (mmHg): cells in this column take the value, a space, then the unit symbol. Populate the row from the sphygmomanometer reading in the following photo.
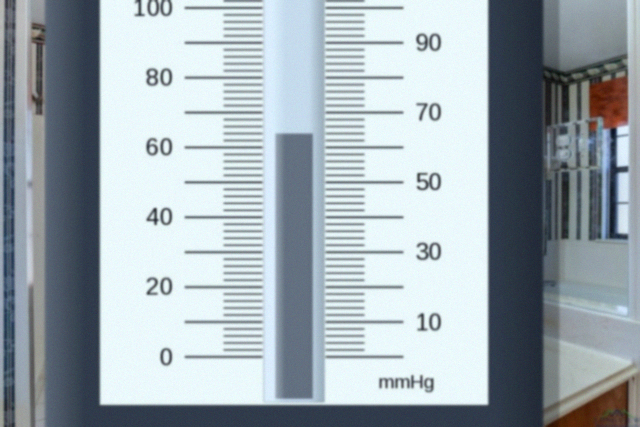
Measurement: 64 mmHg
